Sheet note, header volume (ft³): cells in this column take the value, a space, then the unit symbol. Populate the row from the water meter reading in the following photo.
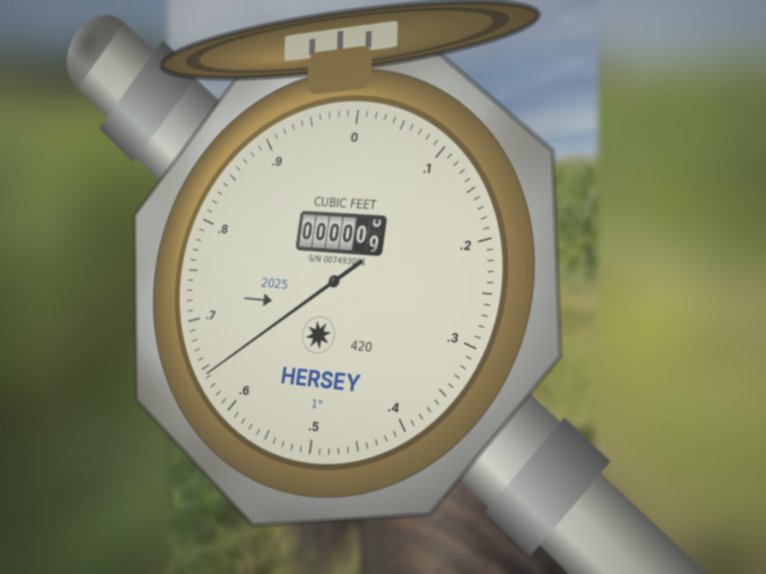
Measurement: 8.64 ft³
